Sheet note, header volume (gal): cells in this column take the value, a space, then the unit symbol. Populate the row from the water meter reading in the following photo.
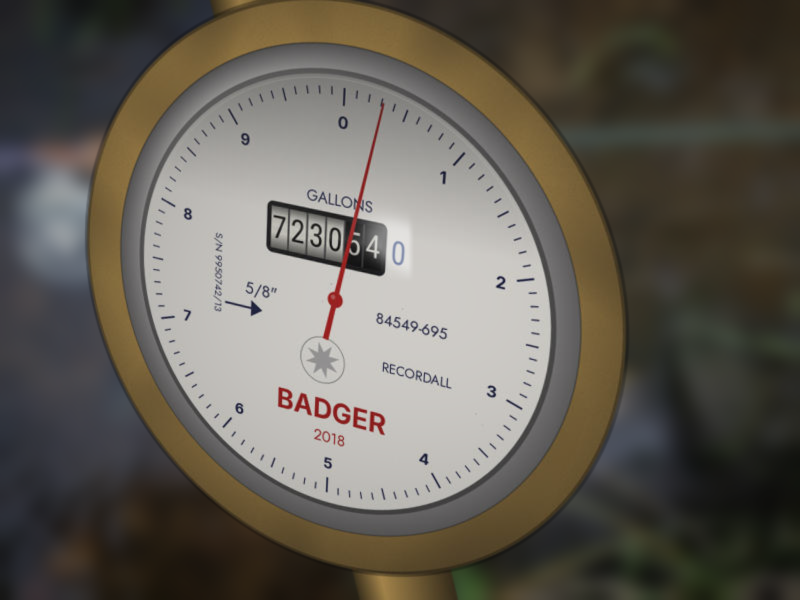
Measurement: 7230540.3 gal
